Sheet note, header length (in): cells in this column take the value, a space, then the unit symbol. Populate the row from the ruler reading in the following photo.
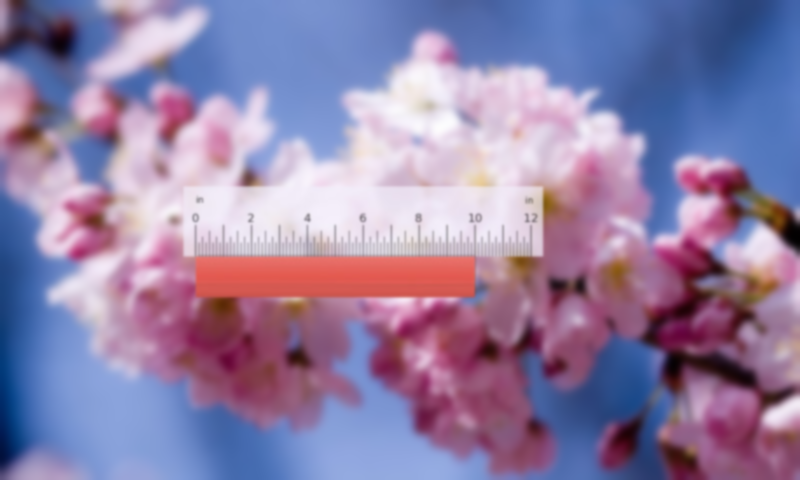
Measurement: 10 in
